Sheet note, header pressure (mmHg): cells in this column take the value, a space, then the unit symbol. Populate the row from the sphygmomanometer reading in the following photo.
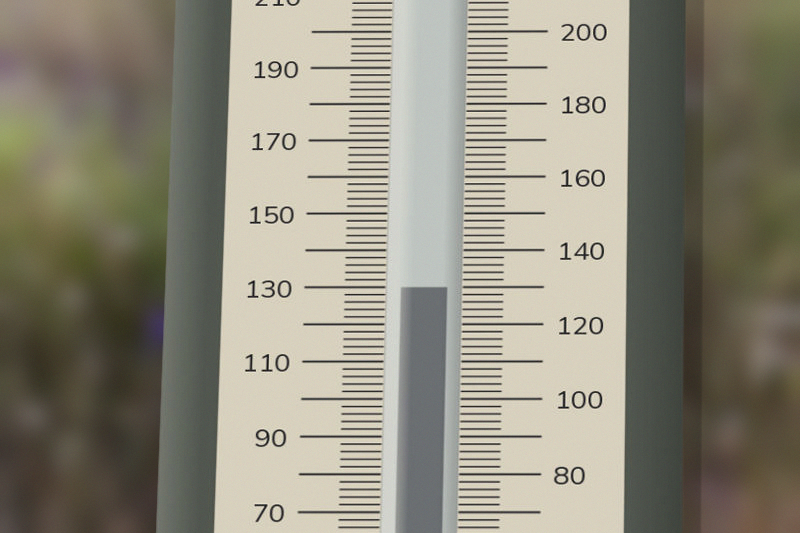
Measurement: 130 mmHg
